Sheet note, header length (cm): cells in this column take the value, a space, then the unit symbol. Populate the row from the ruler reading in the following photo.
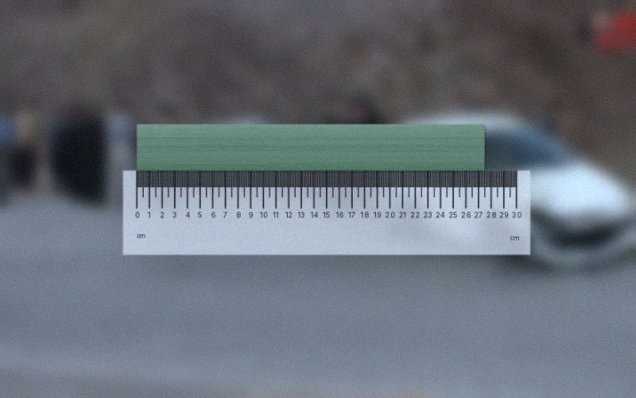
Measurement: 27.5 cm
